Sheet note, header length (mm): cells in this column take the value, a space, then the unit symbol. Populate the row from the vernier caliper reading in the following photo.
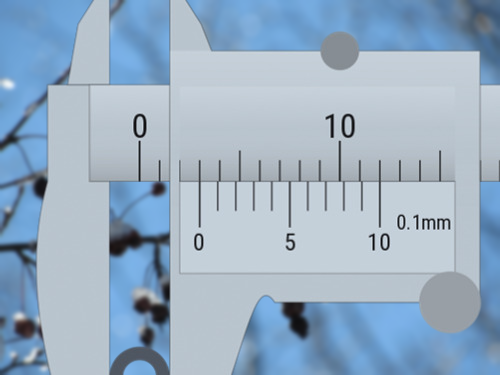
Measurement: 3.0 mm
